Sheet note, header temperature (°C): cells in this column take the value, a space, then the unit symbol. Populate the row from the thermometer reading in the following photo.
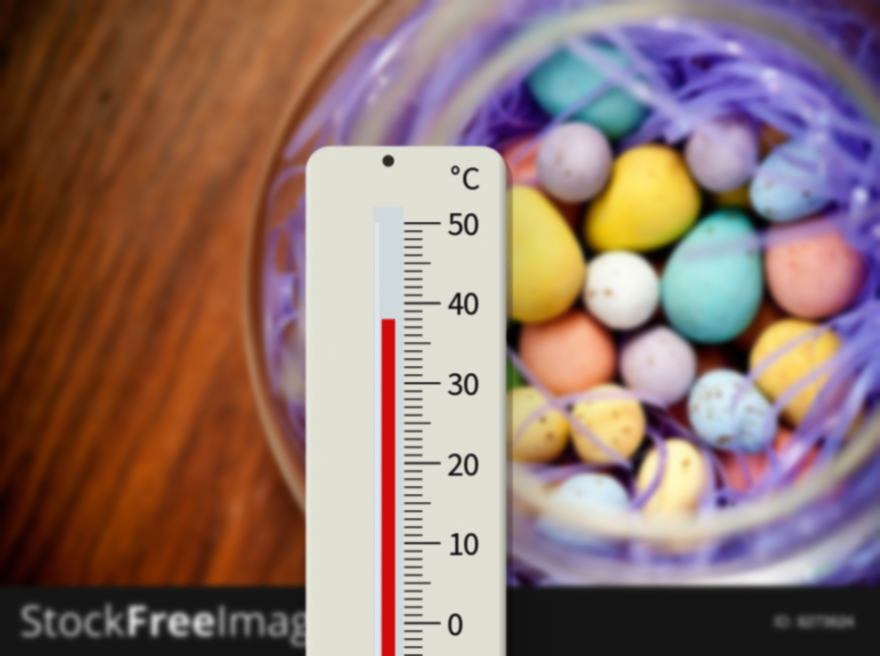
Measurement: 38 °C
